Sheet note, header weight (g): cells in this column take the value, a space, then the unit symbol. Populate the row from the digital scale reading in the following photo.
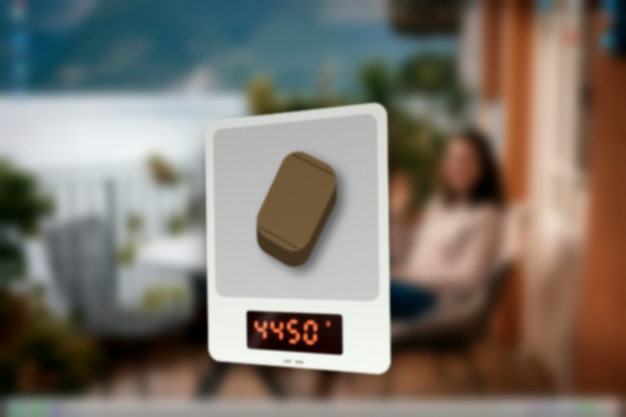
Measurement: 4450 g
